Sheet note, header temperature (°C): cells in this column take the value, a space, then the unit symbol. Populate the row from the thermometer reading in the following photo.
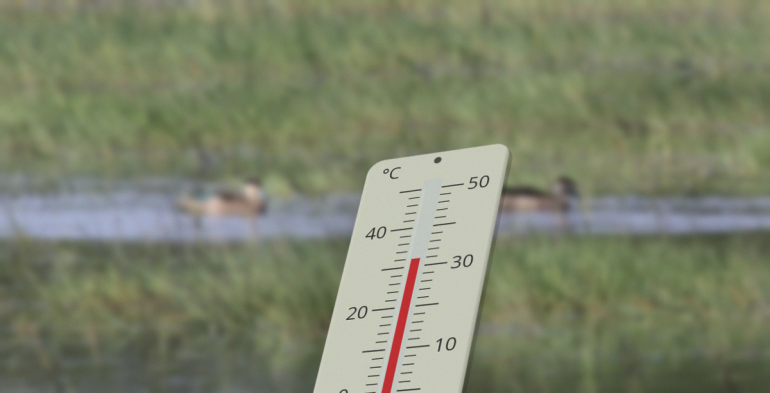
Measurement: 32 °C
